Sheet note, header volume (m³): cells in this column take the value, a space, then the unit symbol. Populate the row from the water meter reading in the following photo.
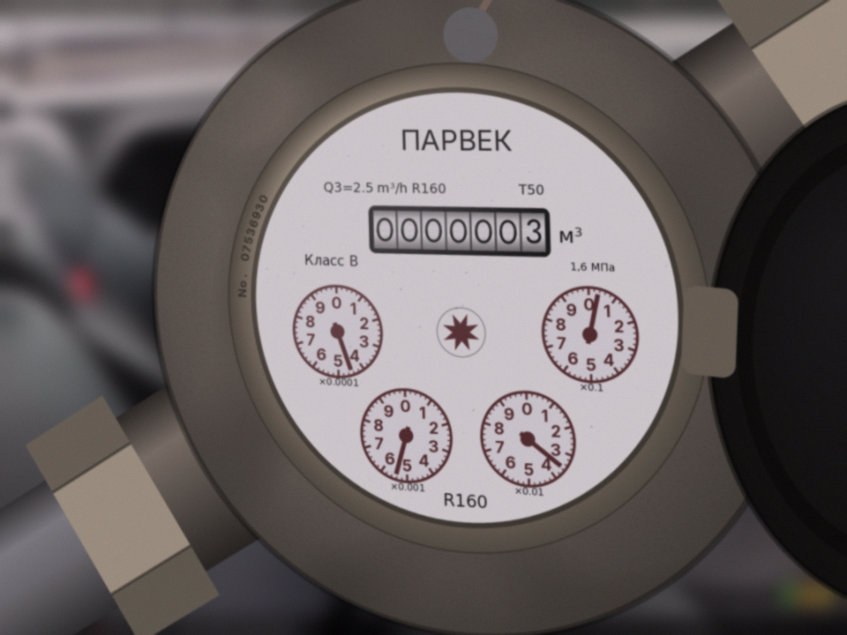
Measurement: 3.0354 m³
